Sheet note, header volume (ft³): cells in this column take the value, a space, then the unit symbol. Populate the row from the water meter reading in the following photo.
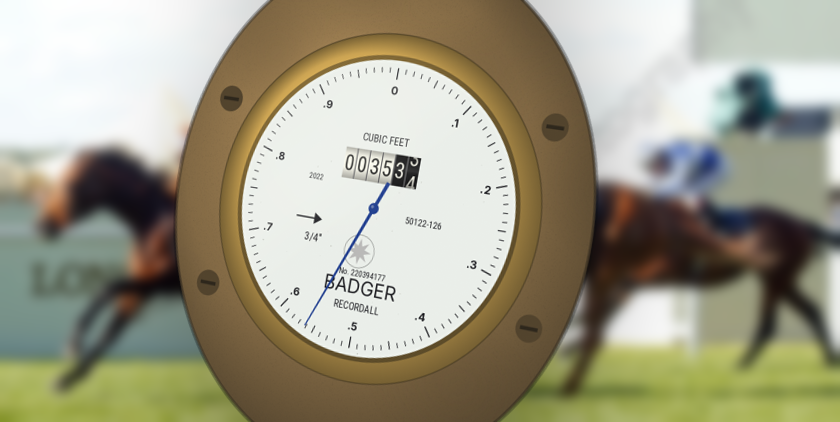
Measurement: 3533.56 ft³
